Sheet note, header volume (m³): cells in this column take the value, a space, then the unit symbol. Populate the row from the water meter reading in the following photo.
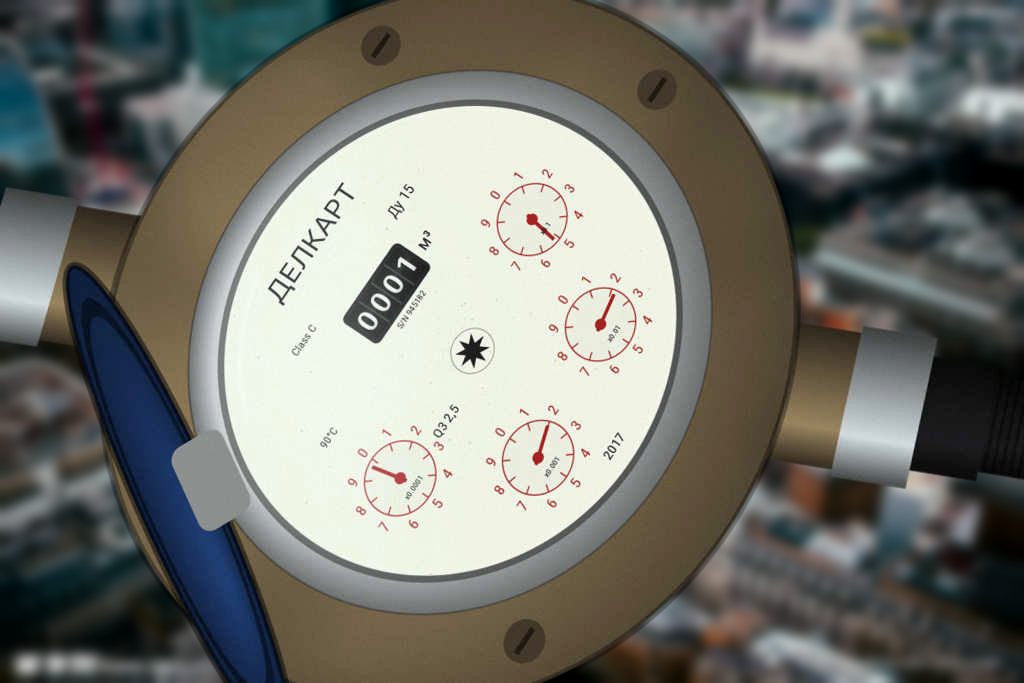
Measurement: 1.5219 m³
